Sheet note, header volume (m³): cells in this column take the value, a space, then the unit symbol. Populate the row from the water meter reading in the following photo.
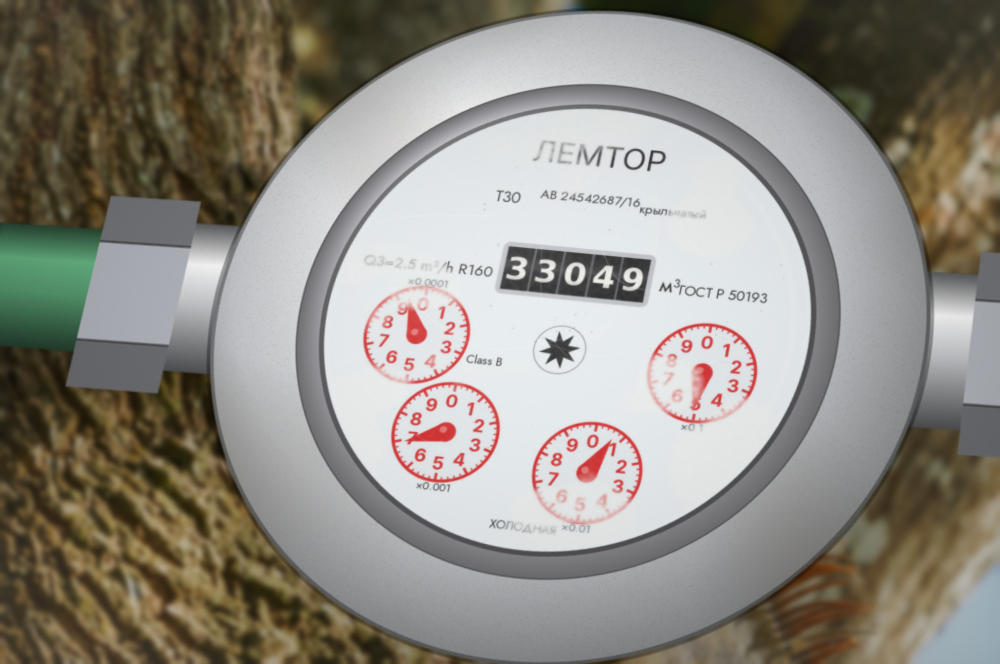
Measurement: 33049.5069 m³
